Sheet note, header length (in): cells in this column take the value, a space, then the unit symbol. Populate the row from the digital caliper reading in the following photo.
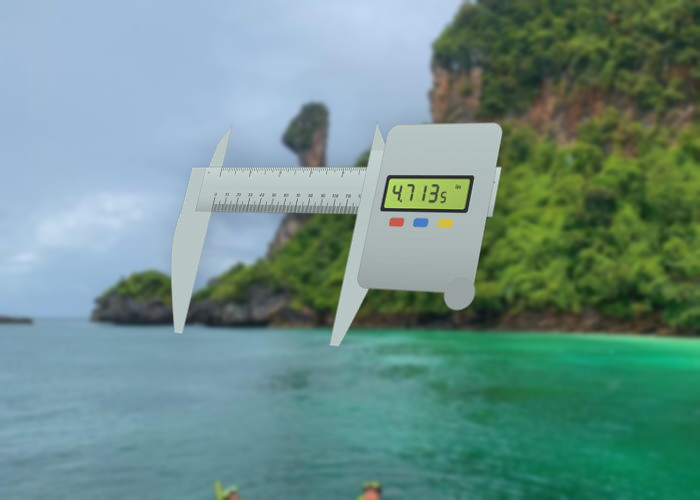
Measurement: 4.7135 in
